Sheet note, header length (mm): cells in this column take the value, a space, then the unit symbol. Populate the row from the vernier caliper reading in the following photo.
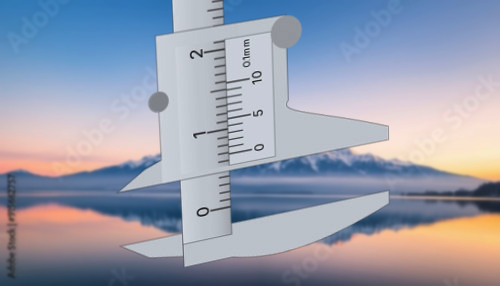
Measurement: 6.8 mm
